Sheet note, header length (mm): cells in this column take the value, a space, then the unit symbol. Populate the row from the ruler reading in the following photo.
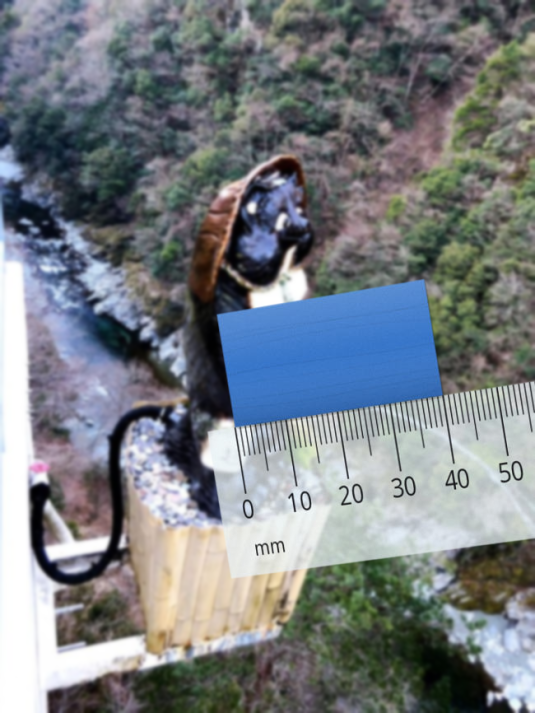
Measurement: 40 mm
